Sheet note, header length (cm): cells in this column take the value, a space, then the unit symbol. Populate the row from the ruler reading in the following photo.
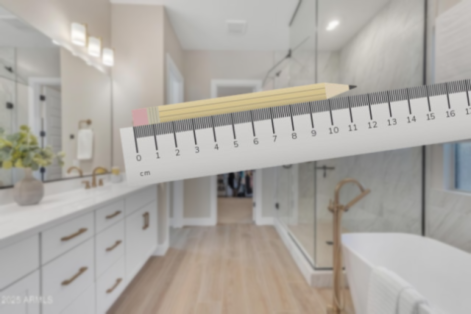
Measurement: 11.5 cm
